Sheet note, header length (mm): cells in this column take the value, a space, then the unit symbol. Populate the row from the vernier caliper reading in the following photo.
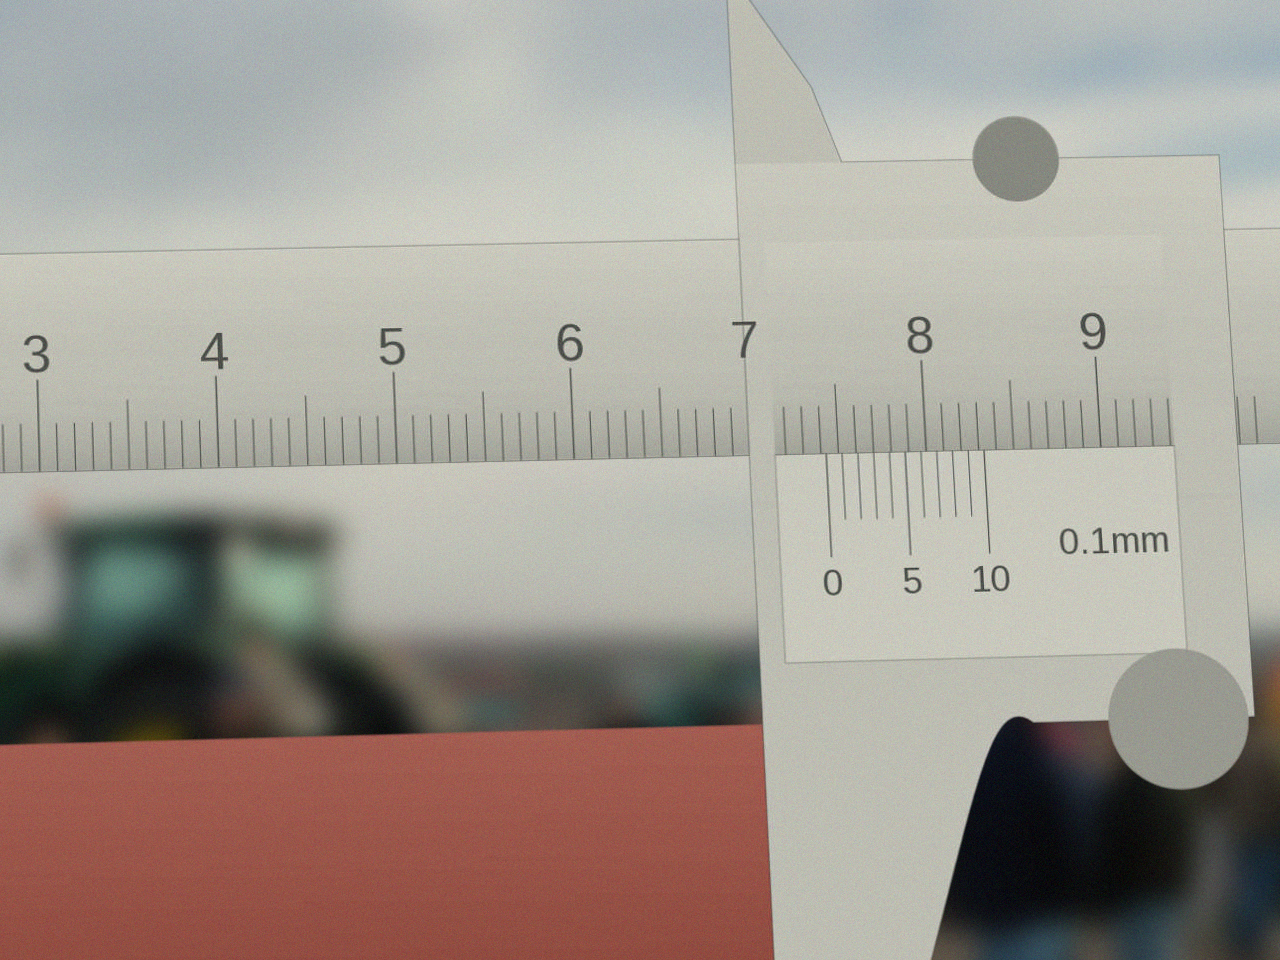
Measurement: 74.3 mm
